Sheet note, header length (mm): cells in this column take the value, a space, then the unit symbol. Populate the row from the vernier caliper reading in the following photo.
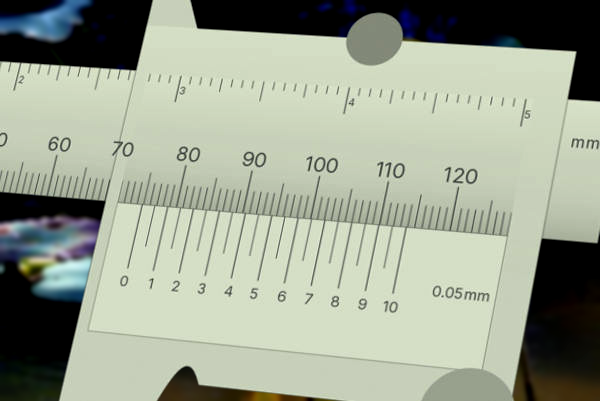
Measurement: 74.8 mm
